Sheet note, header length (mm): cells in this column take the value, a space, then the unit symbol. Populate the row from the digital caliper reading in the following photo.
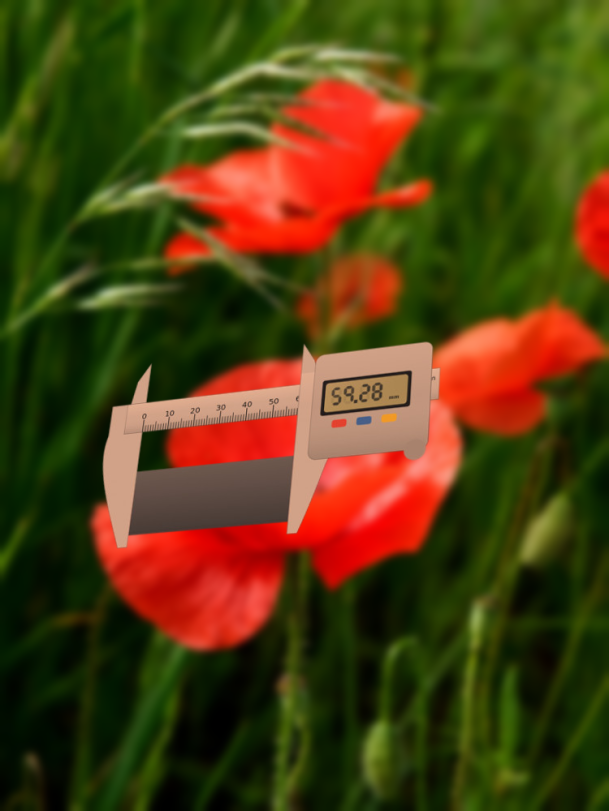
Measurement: 59.28 mm
